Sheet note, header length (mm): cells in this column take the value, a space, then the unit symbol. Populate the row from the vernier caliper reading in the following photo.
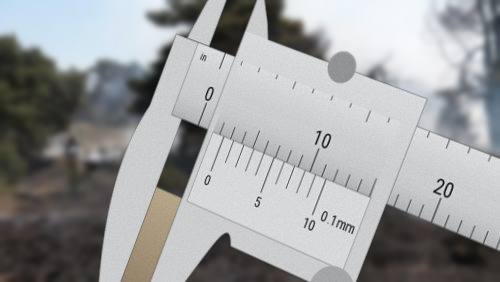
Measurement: 2.4 mm
